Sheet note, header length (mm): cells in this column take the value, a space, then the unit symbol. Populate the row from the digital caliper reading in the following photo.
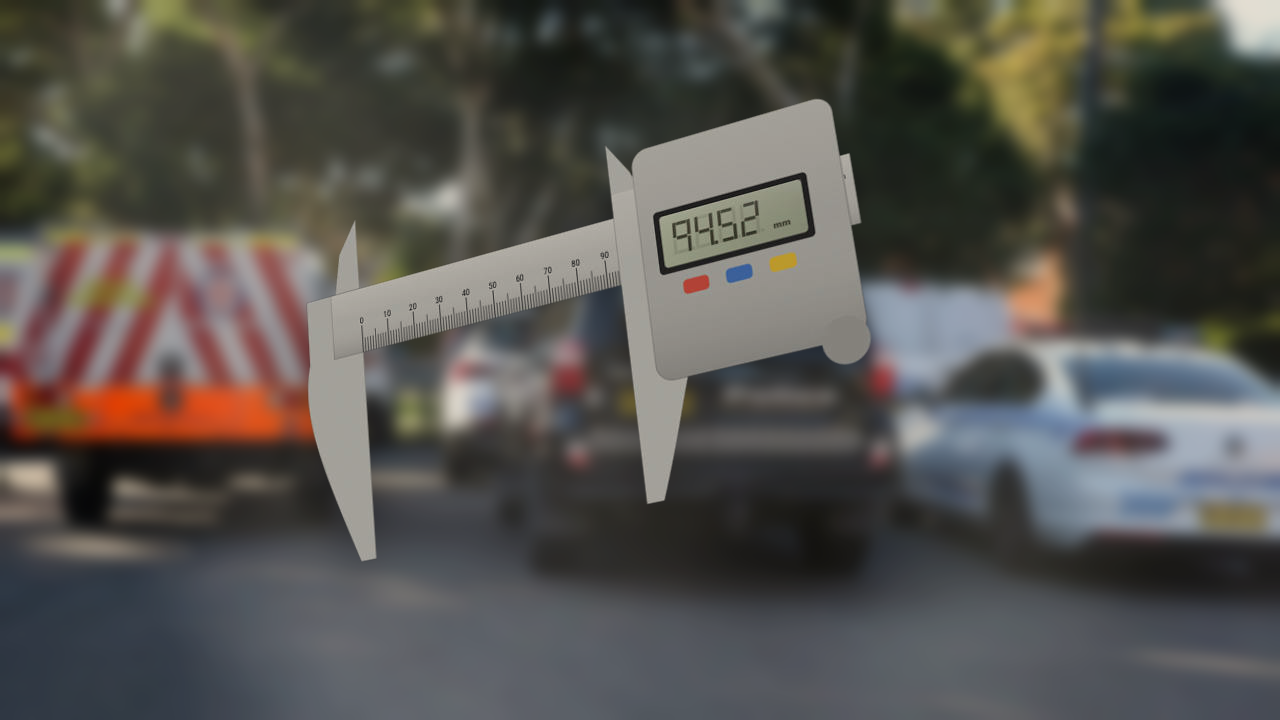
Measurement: 94.52 mm
